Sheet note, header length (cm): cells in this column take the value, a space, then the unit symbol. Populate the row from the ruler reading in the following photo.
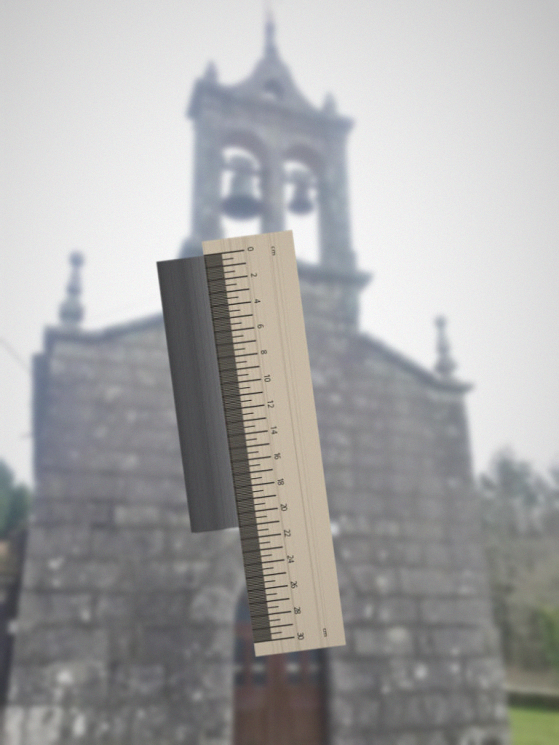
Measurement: 21 cm
